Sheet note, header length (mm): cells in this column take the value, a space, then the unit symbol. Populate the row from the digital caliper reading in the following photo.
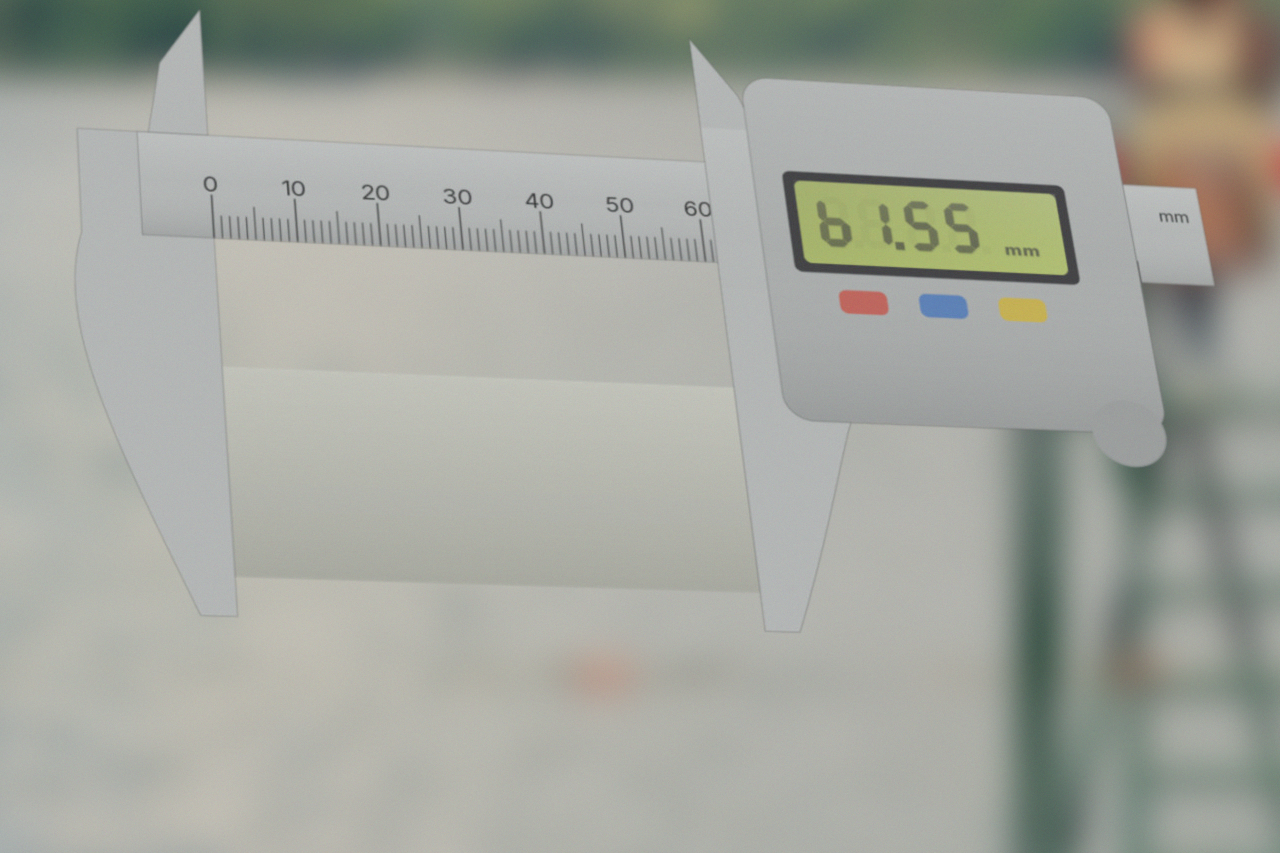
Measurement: 61.55 mm
